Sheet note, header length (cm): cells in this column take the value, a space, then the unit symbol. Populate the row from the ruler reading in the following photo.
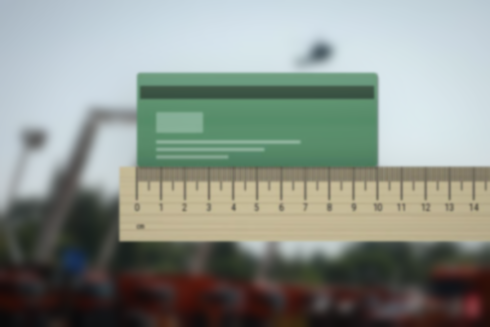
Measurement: 10 cm
